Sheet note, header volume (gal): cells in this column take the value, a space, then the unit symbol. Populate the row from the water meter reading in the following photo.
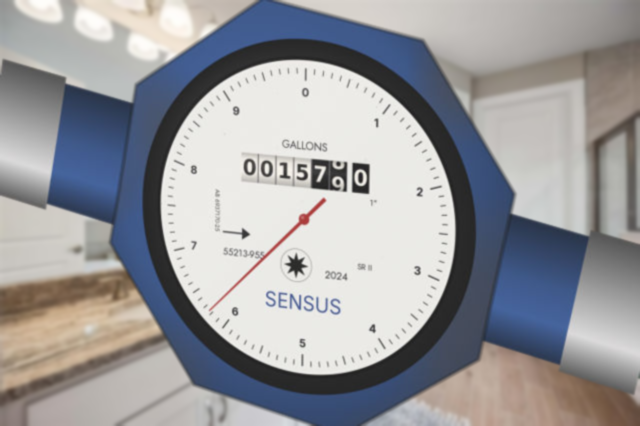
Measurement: 15786.2 gal
